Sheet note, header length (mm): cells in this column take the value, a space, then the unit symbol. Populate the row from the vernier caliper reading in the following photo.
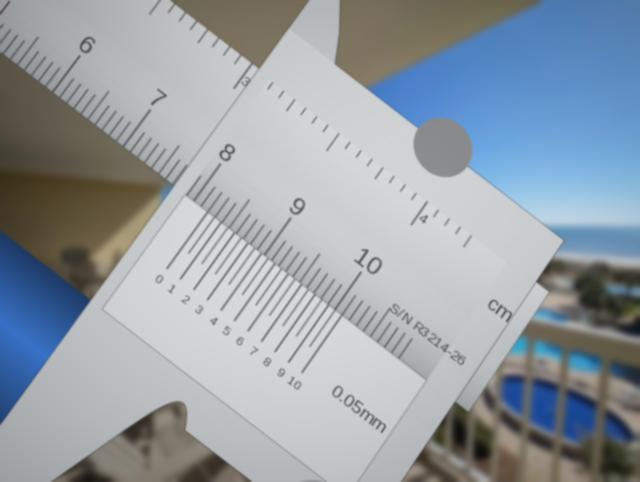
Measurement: 82.0 mm
